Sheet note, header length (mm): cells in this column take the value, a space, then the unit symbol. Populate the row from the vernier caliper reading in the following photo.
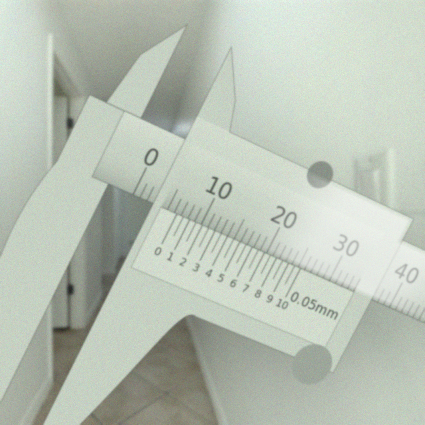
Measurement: 6.4 mm
